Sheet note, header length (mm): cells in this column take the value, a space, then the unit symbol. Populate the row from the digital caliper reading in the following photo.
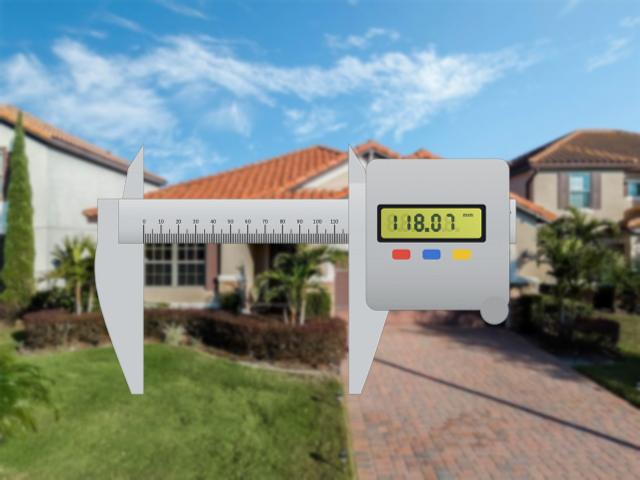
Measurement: 118.07 mm
